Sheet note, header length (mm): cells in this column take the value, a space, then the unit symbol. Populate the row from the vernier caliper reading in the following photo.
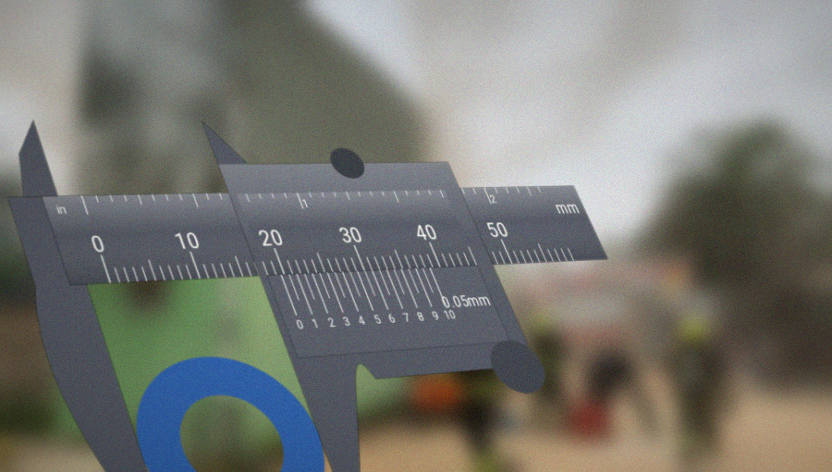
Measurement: 19.6 mm
